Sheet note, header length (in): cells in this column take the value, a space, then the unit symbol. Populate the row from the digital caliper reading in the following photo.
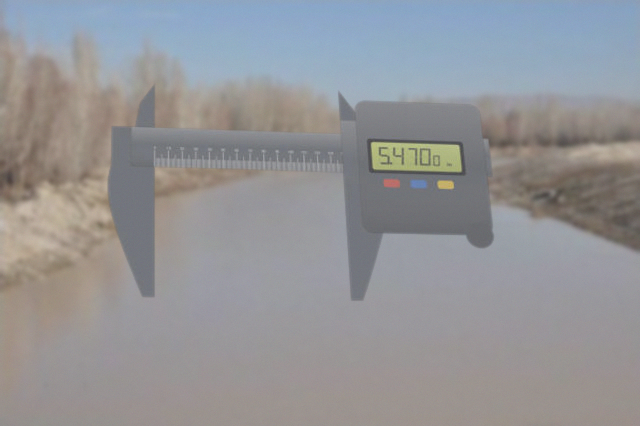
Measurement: 5.4700 in
